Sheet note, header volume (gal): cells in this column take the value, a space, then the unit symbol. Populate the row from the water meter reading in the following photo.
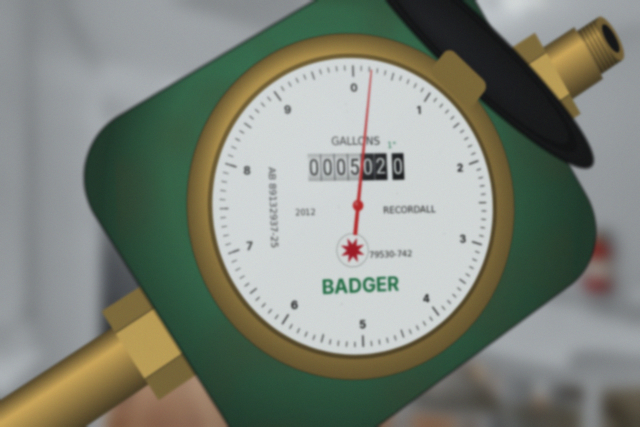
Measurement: 5020.2 gal
